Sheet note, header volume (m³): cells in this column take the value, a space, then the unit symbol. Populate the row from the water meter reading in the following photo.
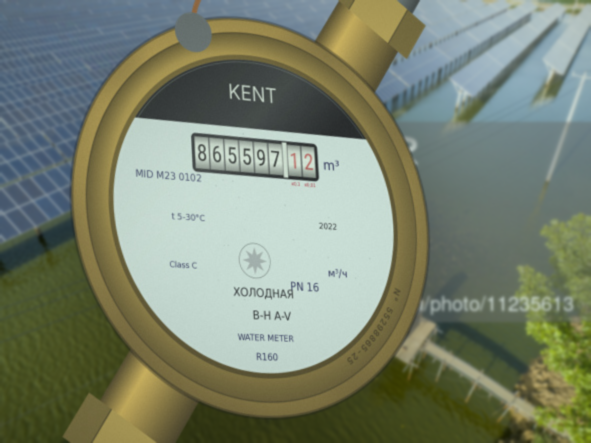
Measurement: 865597.12 m³
